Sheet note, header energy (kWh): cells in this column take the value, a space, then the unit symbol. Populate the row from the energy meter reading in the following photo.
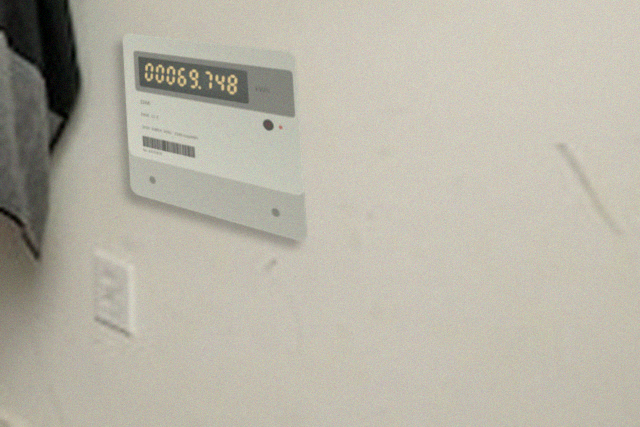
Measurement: 69.748 kWh
